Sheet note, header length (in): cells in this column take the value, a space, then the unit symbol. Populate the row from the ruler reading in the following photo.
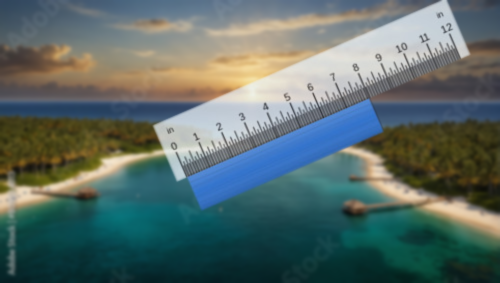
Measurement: 8 in
